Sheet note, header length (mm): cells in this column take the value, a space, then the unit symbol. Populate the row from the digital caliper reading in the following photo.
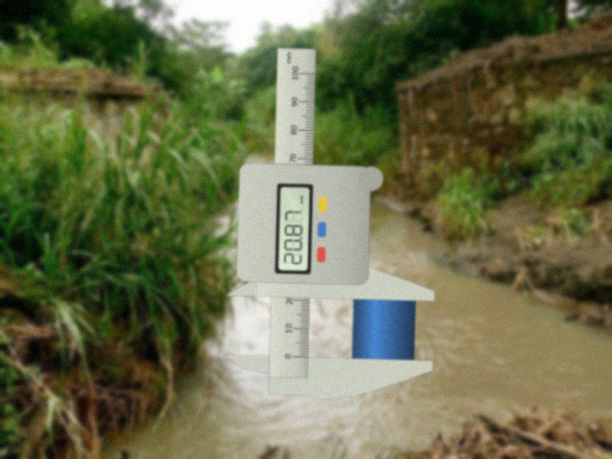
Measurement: 20.87 mm
